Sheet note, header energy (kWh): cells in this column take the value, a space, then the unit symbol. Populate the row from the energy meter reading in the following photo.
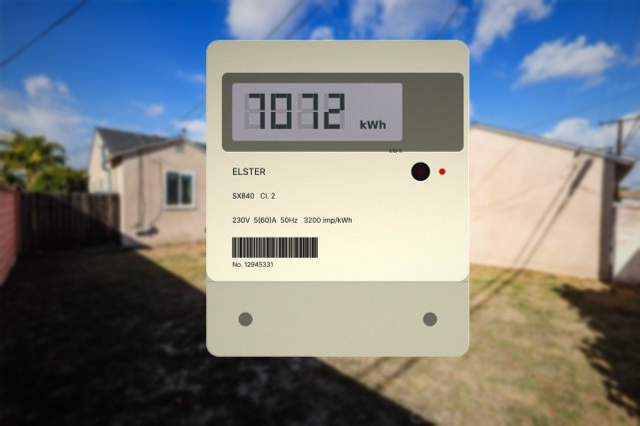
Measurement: 7072 kWh
